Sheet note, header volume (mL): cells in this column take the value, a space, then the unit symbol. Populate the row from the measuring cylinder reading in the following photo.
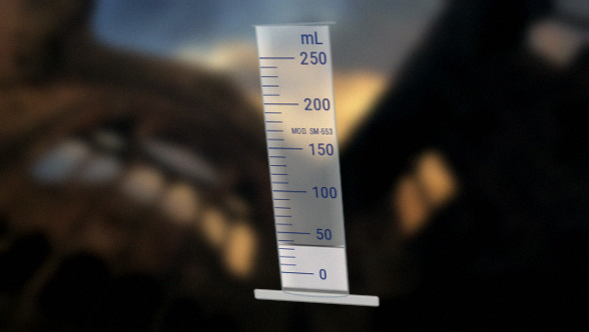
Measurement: 35 mL
